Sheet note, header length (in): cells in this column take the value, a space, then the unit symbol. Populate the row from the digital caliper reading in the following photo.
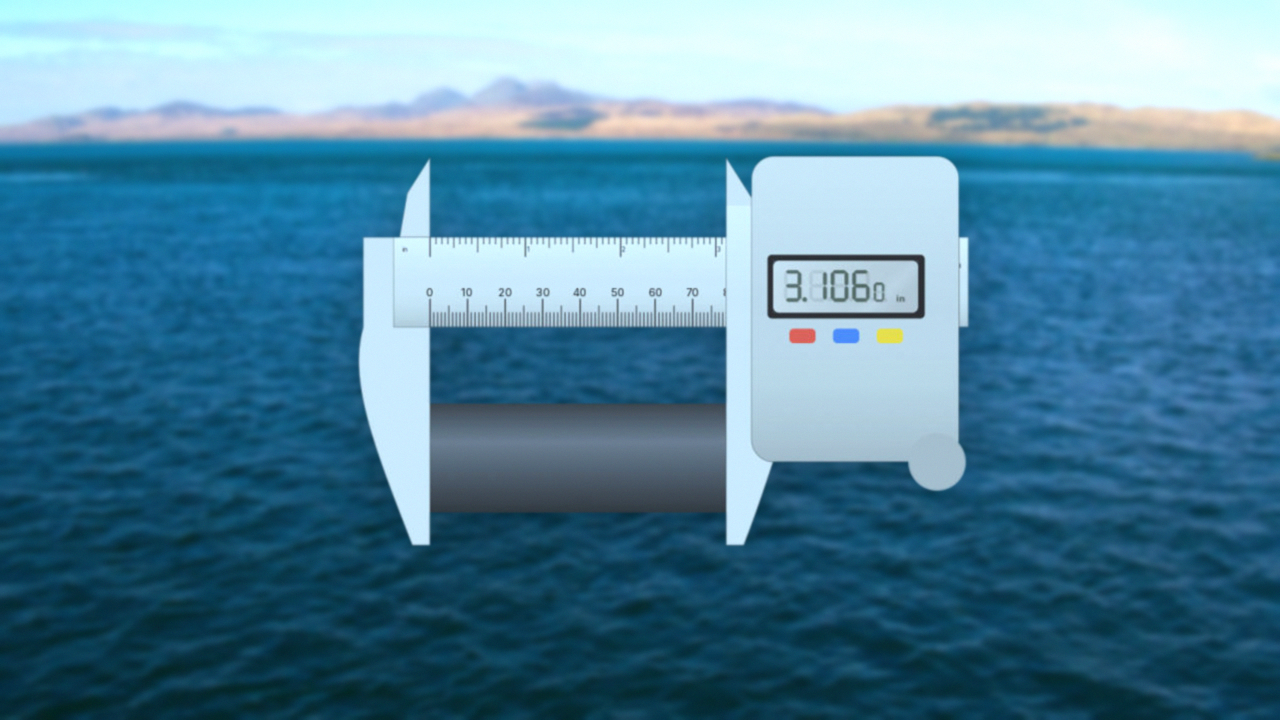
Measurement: 3.1060 in
